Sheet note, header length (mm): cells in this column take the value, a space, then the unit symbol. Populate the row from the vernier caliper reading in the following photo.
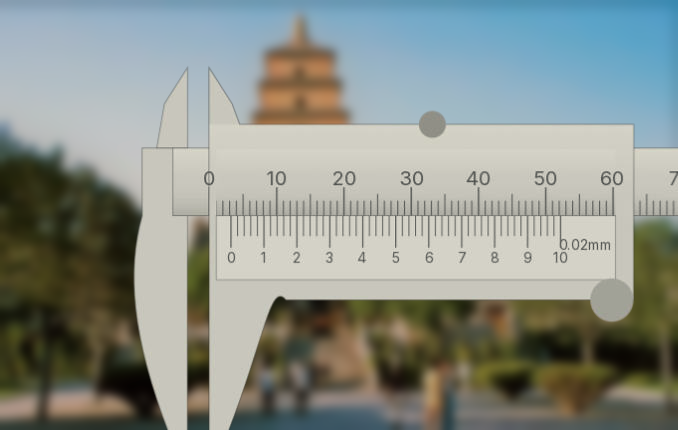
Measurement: 3.2 mm
